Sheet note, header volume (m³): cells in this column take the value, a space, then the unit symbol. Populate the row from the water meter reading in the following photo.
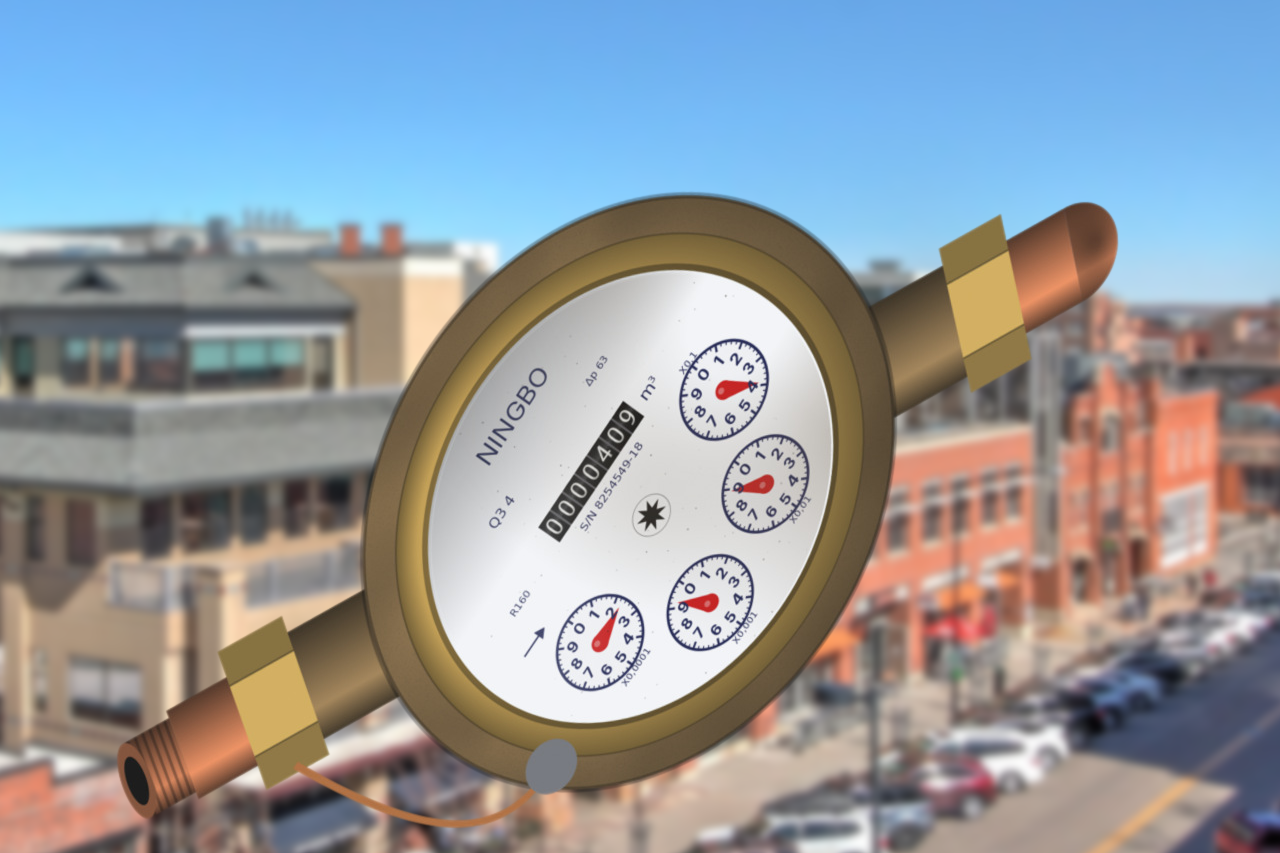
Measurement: 409.3892 m³
